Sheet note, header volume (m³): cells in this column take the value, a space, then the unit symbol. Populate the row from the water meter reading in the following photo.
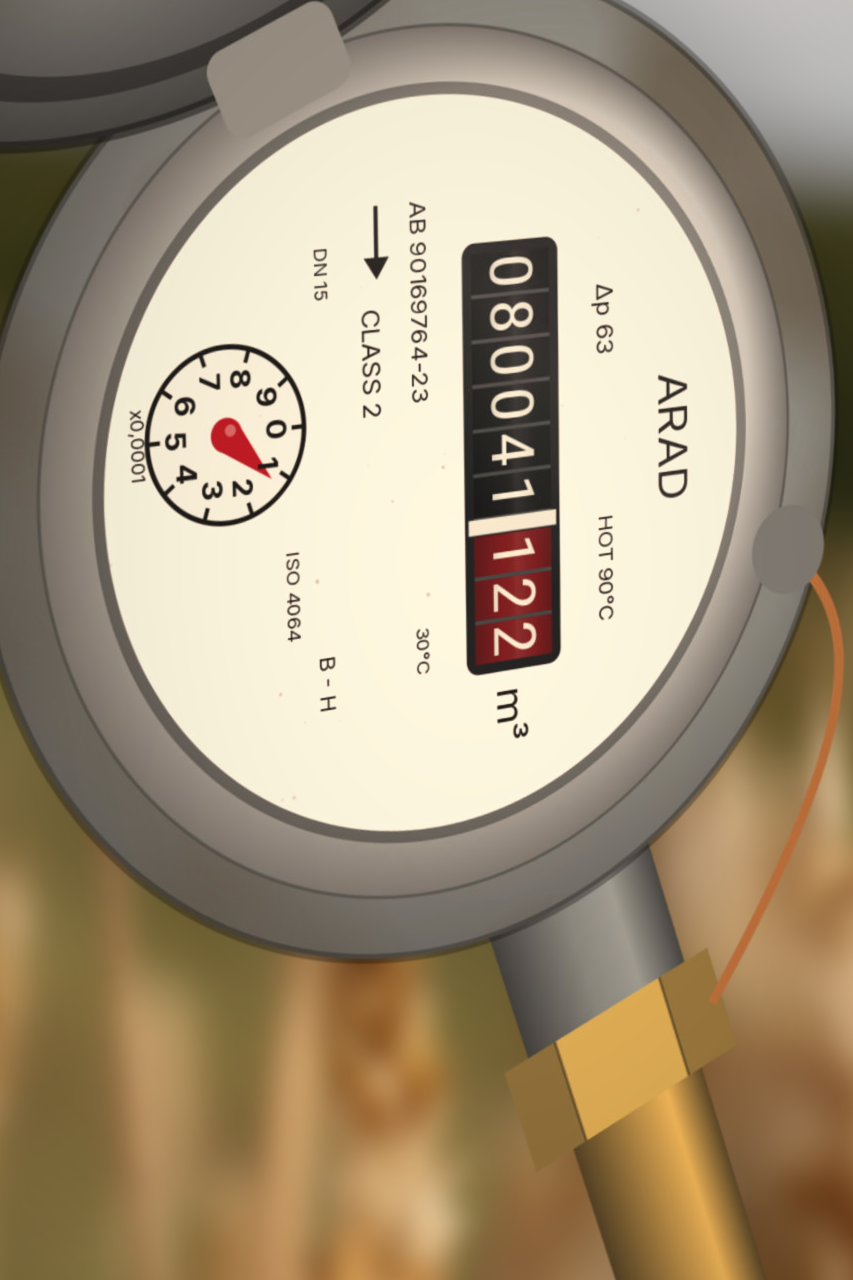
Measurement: 80041.1221 m³
